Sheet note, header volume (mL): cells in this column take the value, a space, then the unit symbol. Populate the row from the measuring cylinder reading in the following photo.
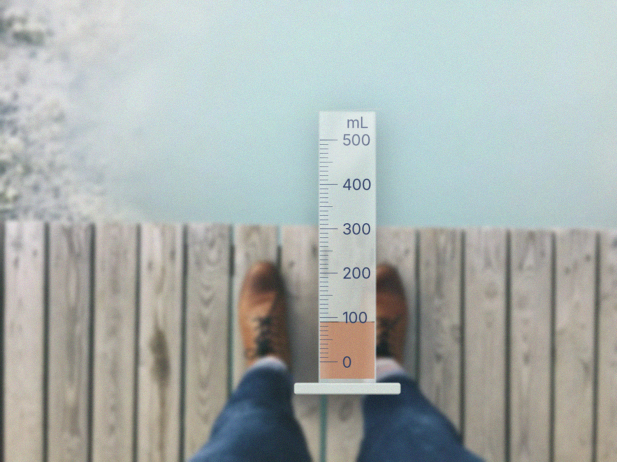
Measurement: 90 mL
